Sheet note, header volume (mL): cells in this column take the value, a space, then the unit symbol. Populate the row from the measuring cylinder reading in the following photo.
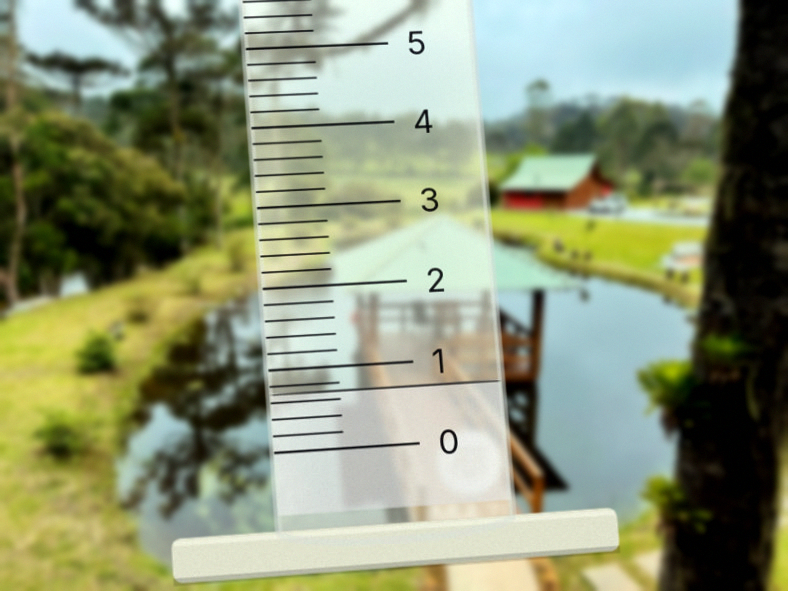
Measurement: 0.7 mL
